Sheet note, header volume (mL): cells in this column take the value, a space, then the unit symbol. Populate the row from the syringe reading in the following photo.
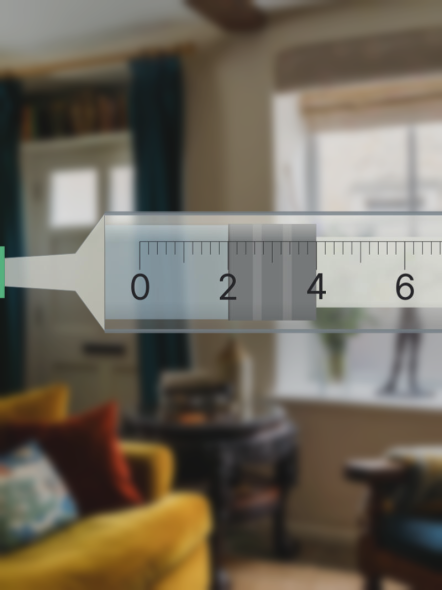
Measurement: 2 mL
